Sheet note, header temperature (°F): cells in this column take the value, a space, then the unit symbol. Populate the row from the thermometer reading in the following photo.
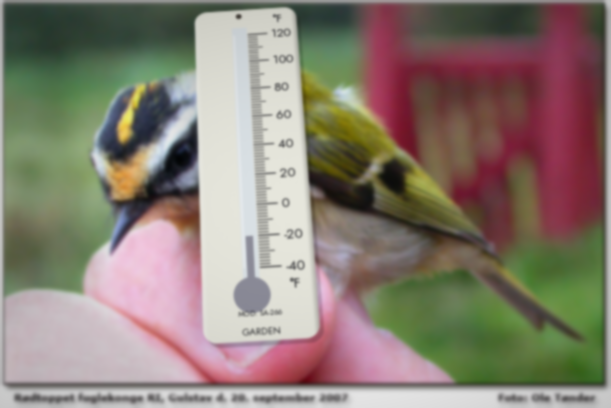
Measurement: -20 °F
